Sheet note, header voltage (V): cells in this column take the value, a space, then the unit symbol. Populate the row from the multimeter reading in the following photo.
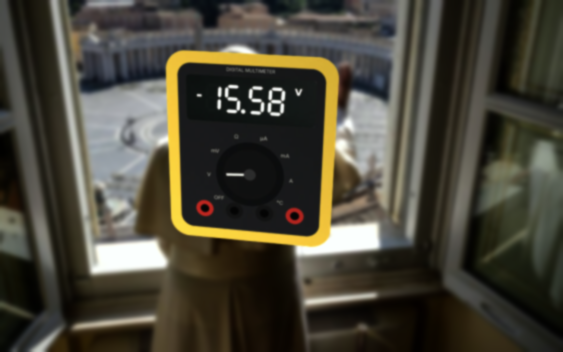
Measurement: -15.58 V
